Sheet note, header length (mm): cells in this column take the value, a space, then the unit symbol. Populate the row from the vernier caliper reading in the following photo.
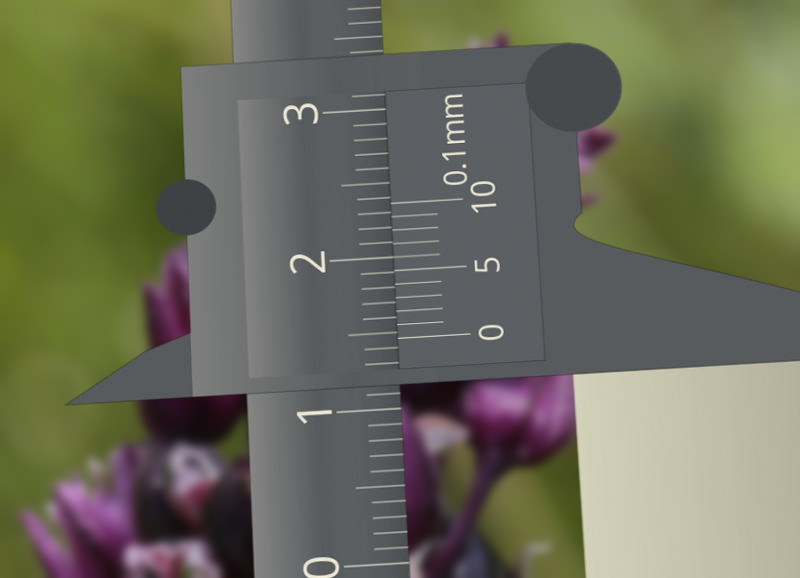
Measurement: 14.6 mm
